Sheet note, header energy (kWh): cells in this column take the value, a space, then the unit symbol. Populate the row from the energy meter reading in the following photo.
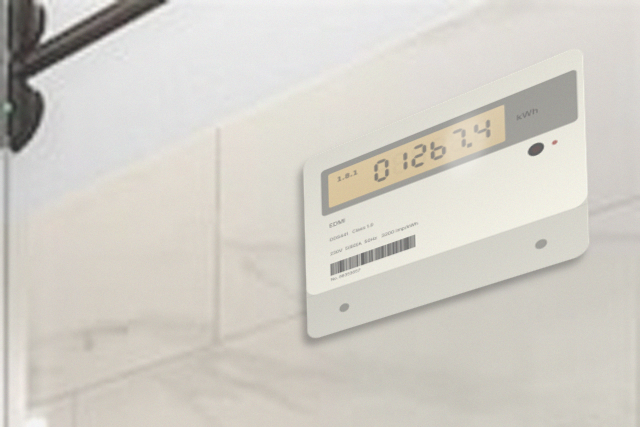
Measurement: 1267.4 kWh
